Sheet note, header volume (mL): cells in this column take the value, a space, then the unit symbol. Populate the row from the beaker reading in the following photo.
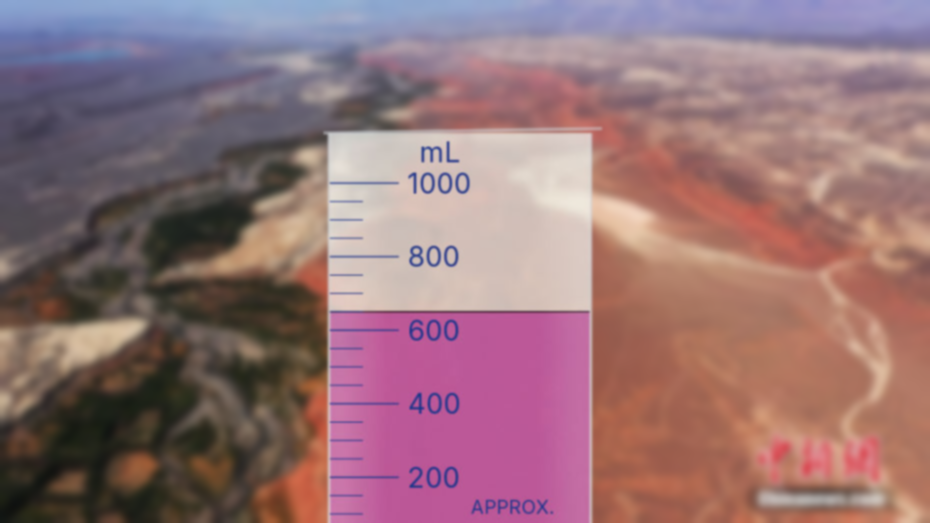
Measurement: 650 mL
